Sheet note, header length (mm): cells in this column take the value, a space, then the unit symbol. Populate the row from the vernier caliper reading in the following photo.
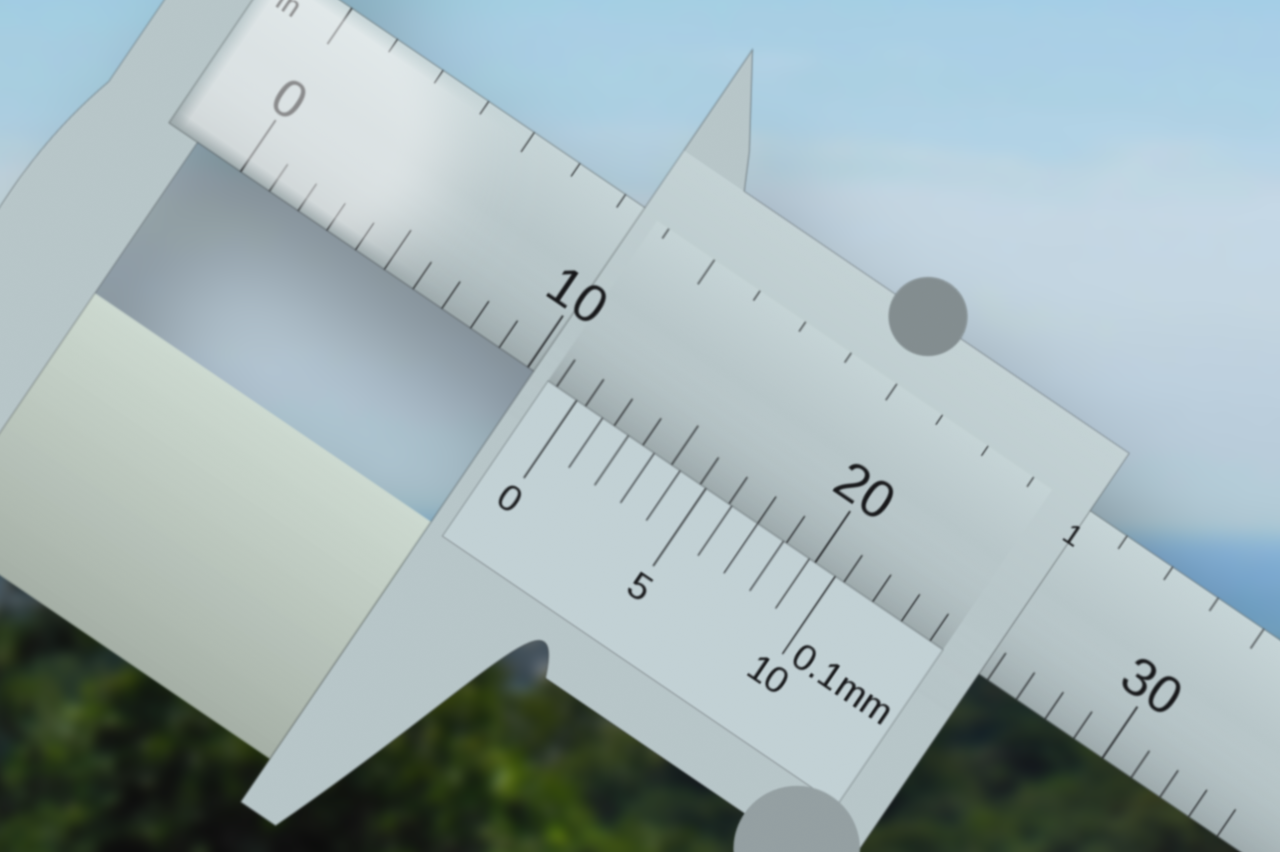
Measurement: 11.7 mm
